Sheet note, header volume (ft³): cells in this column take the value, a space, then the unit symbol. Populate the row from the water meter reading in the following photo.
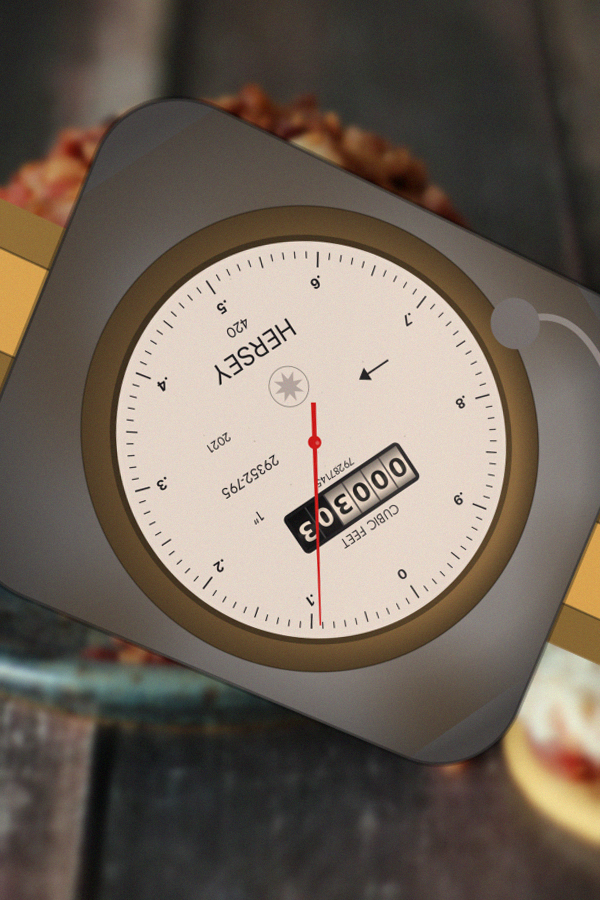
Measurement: 303.09 ft³
